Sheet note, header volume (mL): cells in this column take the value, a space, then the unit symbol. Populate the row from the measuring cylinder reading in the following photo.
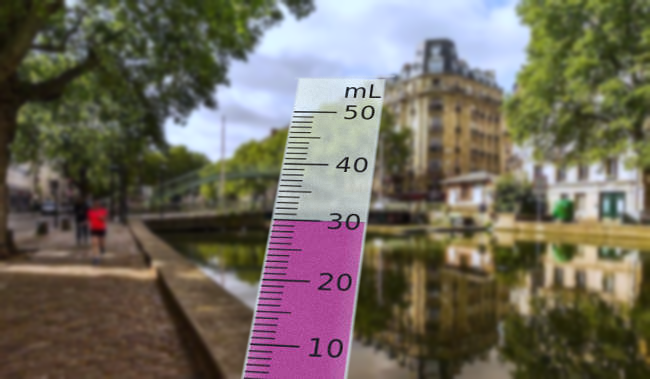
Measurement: 30 mL
